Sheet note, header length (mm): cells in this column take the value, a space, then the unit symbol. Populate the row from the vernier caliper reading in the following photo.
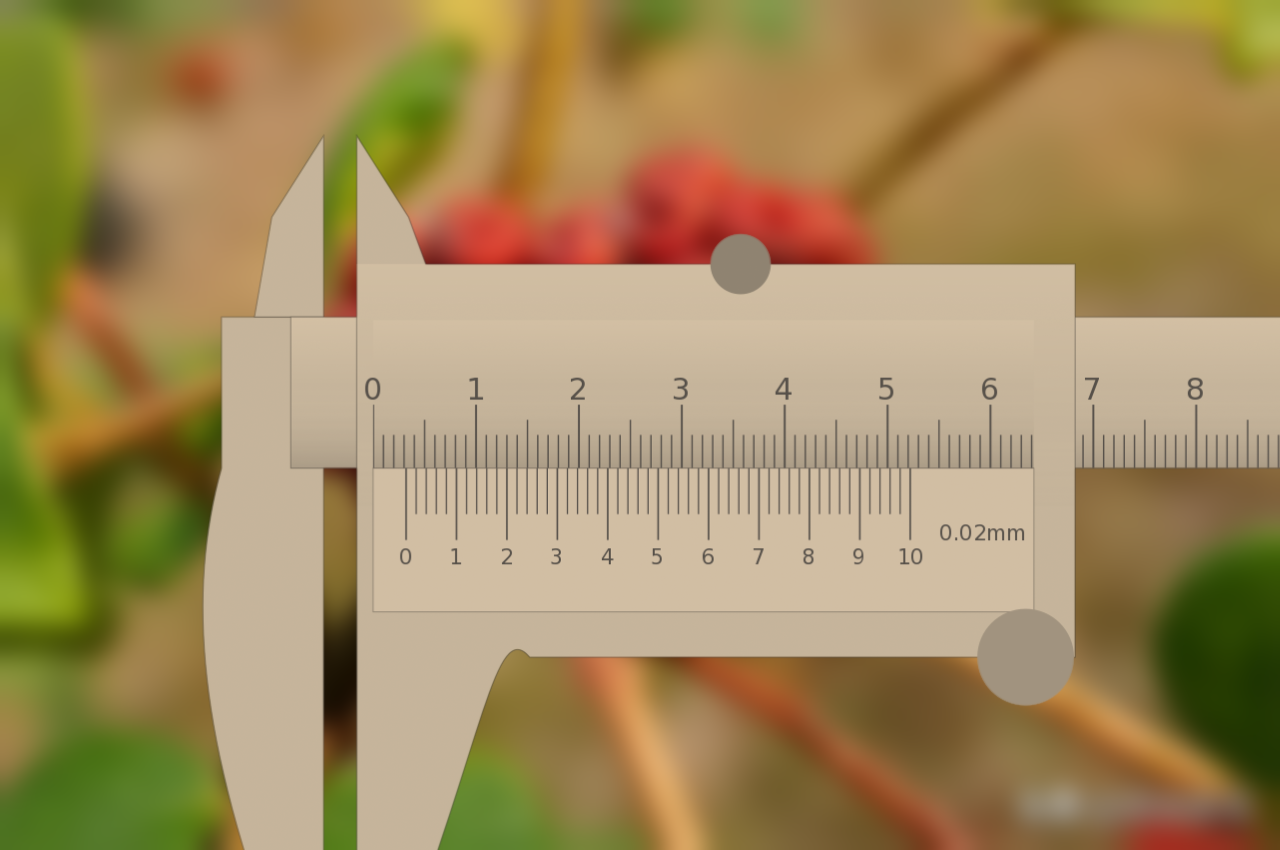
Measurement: 3.2 mm
